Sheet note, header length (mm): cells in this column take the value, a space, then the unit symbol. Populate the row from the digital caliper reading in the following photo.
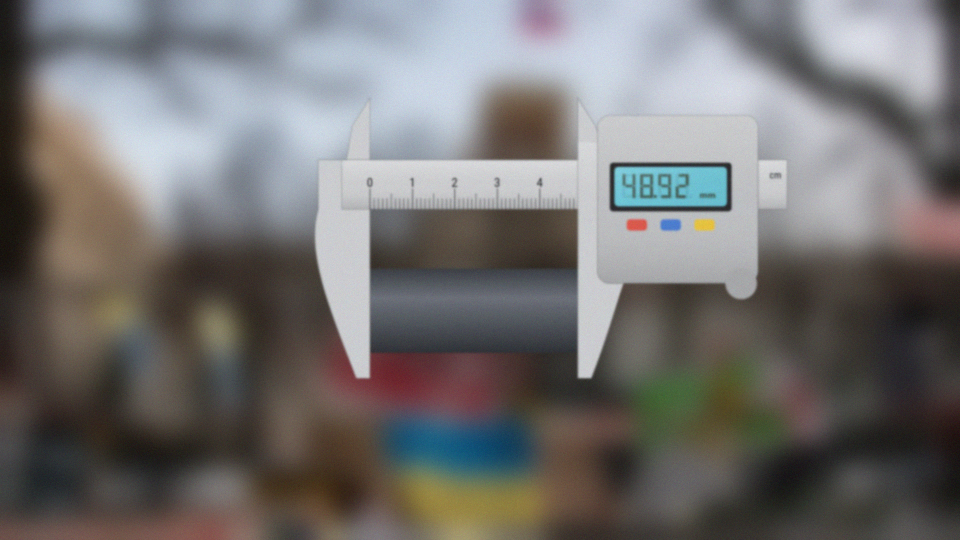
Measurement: 48.92 mm
